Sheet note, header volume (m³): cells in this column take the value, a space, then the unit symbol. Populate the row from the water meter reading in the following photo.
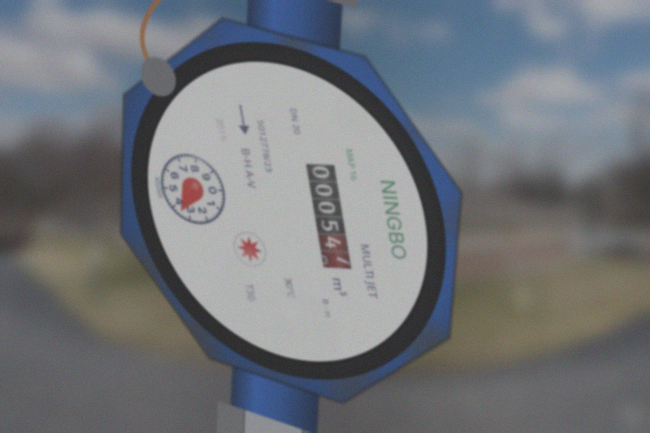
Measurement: 5.473 m³
